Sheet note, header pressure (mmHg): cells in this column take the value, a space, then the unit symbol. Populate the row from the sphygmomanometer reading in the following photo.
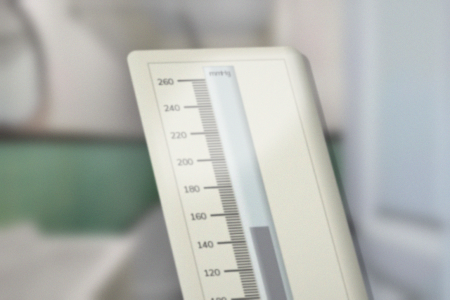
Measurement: 150 mmHg
